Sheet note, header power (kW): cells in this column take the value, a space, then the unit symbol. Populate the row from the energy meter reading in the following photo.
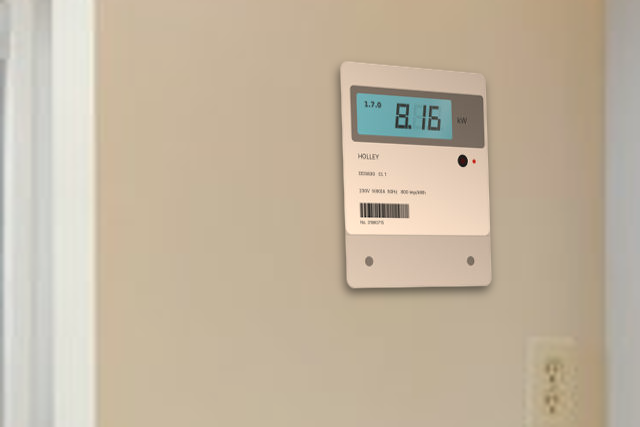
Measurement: 8.16 kW
